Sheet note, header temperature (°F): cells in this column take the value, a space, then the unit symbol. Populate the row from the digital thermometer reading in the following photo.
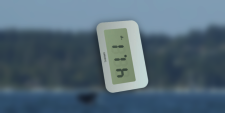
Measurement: 41.1 °F
